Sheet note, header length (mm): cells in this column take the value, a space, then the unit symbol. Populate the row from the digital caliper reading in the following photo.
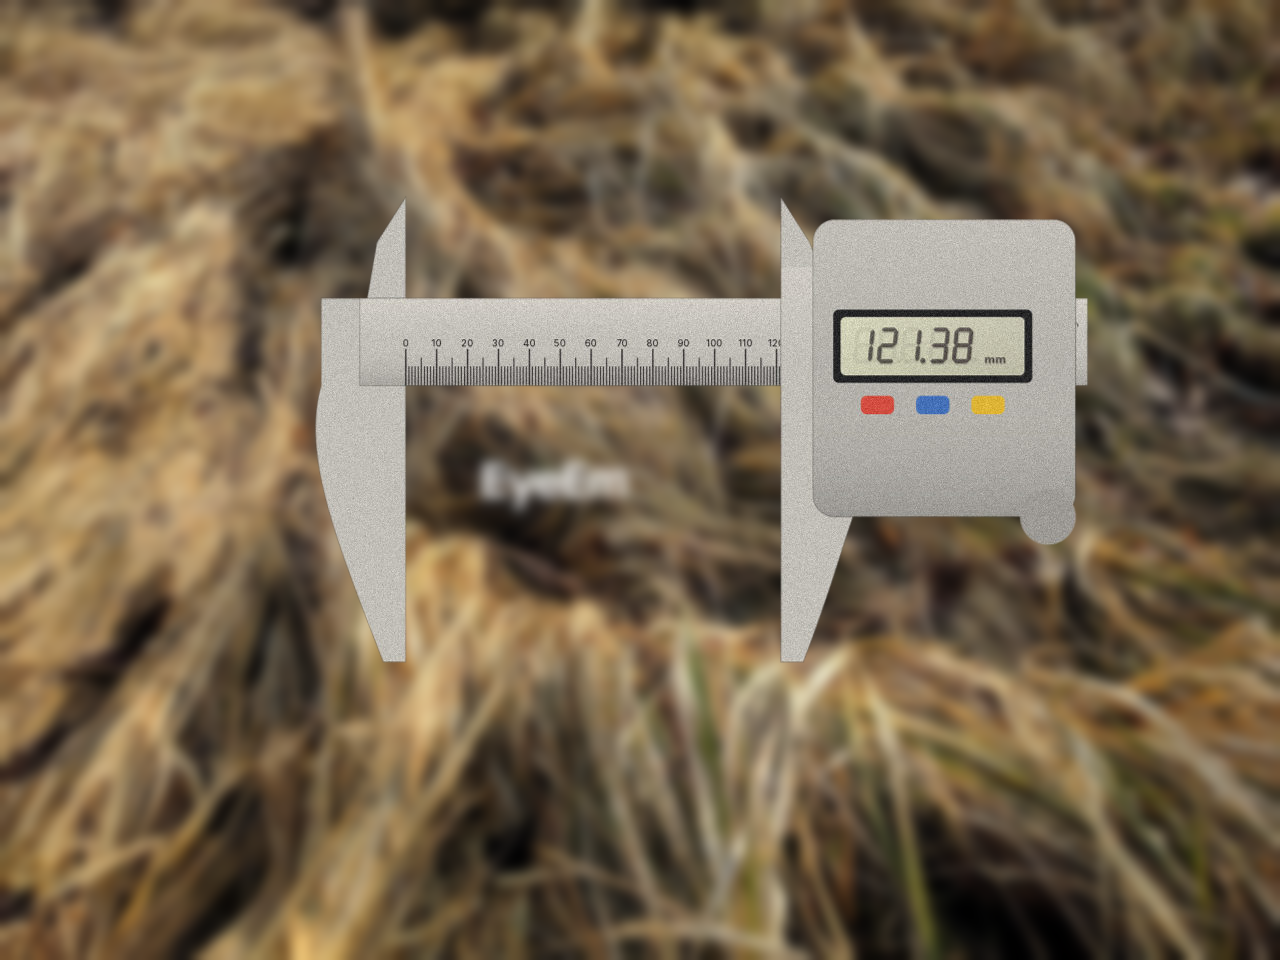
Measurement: 121.38 mm
